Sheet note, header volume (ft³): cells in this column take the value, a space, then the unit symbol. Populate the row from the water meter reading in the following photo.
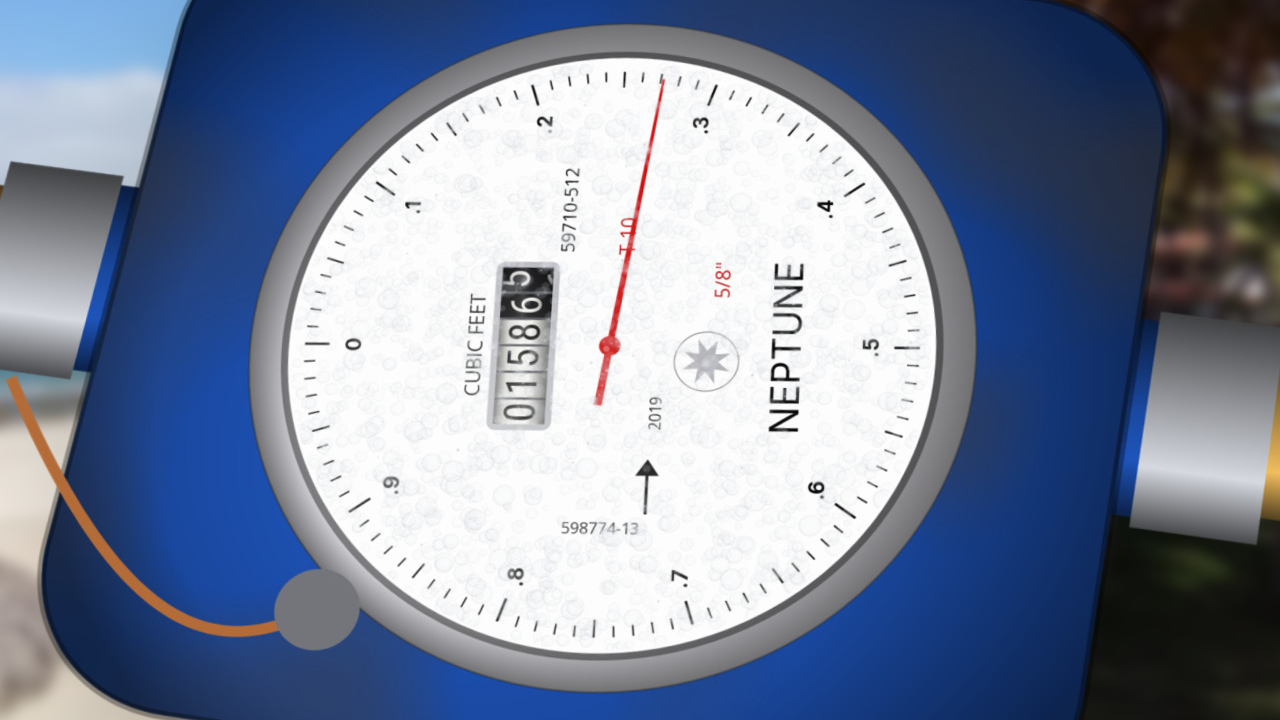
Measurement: 15865.27 ft³
